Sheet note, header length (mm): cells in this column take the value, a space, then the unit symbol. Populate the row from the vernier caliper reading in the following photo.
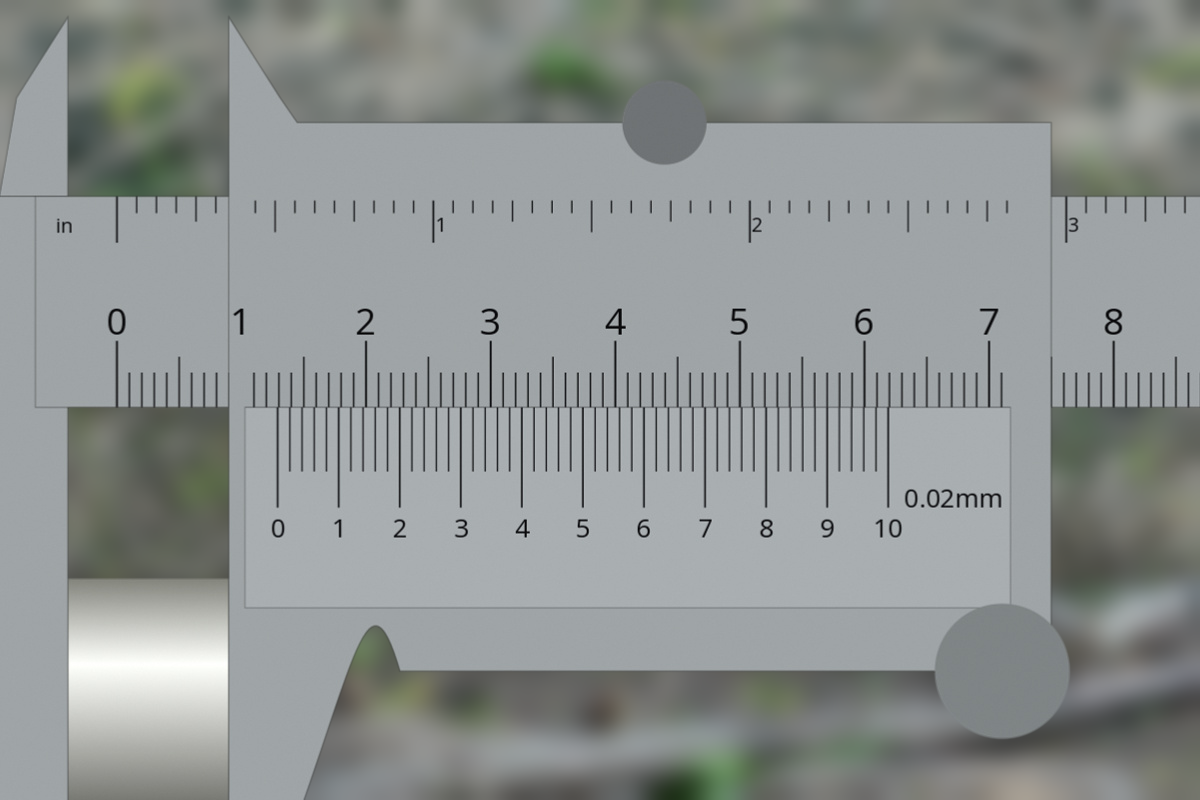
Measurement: 12.9 mm
